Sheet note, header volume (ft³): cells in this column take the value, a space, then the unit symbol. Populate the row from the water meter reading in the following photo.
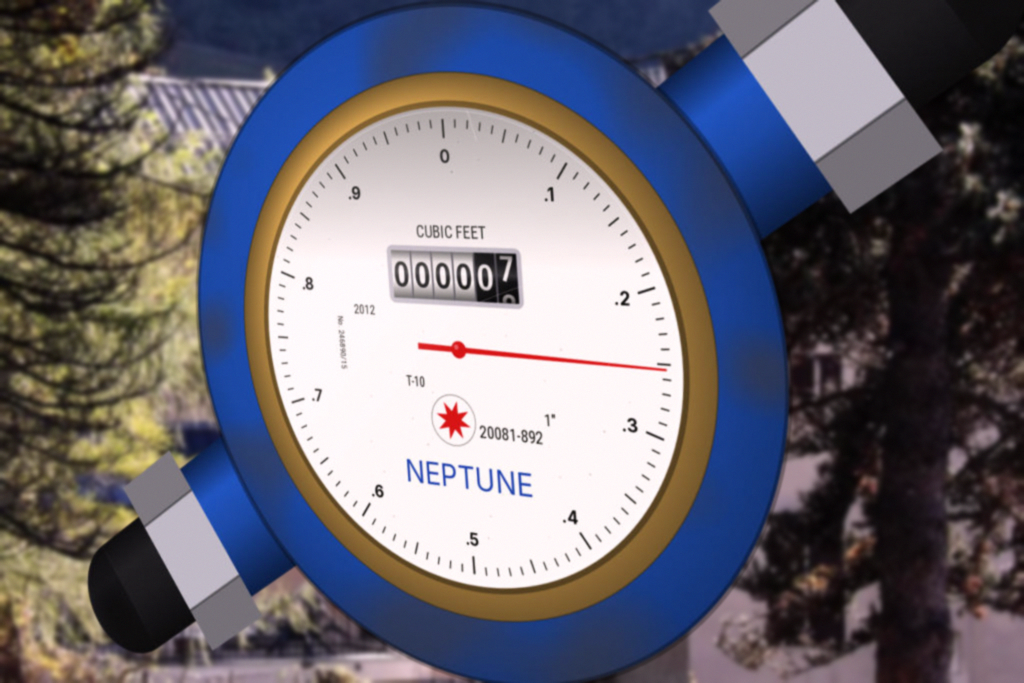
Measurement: 7.25 ft³
